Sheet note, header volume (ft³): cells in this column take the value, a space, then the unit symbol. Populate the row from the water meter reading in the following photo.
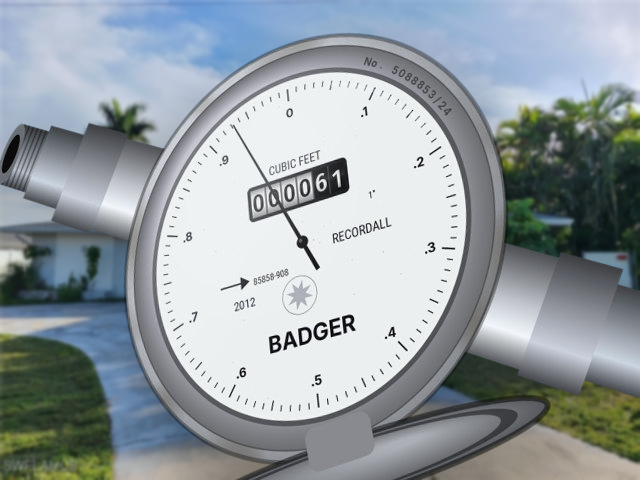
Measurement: 60.93 ft³
